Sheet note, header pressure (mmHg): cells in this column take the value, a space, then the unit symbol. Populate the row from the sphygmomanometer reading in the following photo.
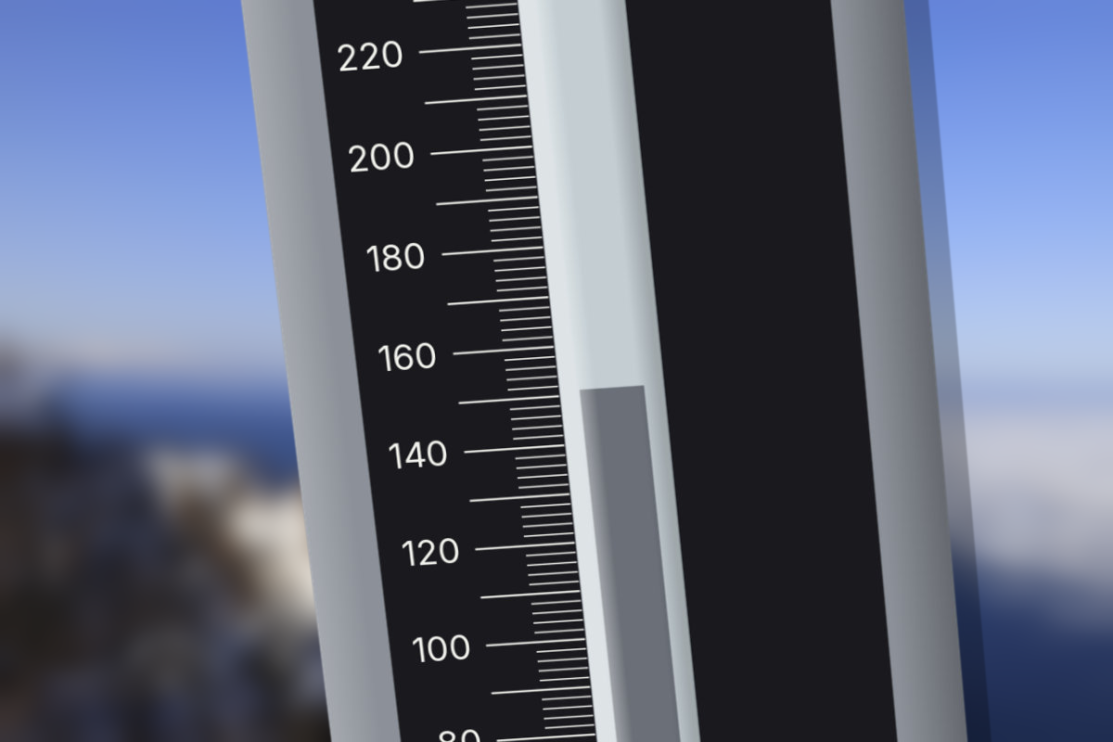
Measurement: 151 mmHg
